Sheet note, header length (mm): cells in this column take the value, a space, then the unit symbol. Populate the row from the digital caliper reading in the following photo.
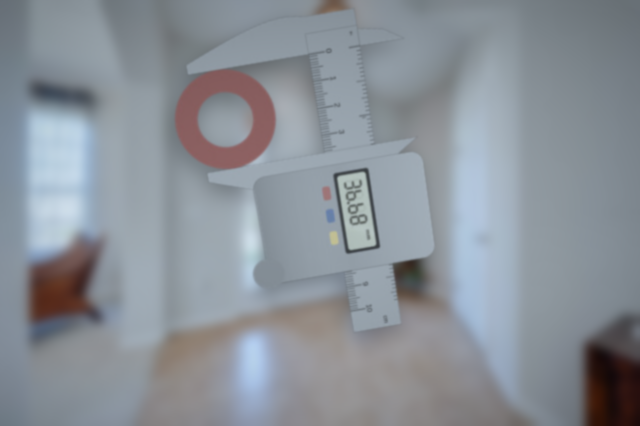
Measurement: 36.68 mm
